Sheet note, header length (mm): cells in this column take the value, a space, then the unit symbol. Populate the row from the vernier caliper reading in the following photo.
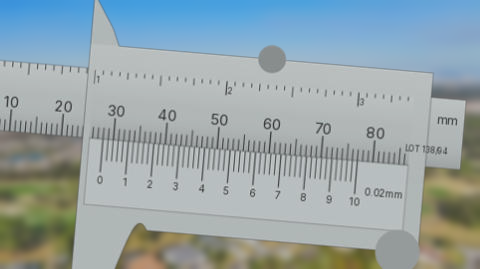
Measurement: 28.0 mm
